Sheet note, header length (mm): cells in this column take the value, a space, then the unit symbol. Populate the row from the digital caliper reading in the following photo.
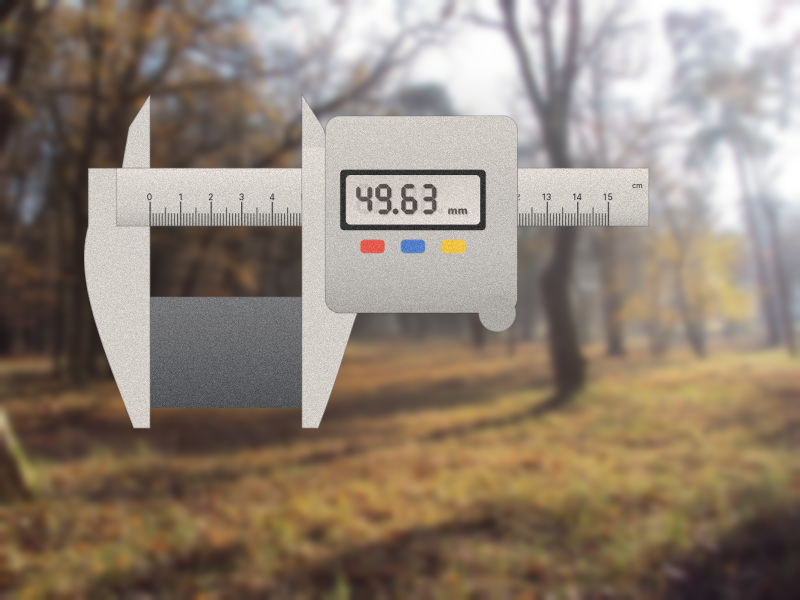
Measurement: 49.63 mm
